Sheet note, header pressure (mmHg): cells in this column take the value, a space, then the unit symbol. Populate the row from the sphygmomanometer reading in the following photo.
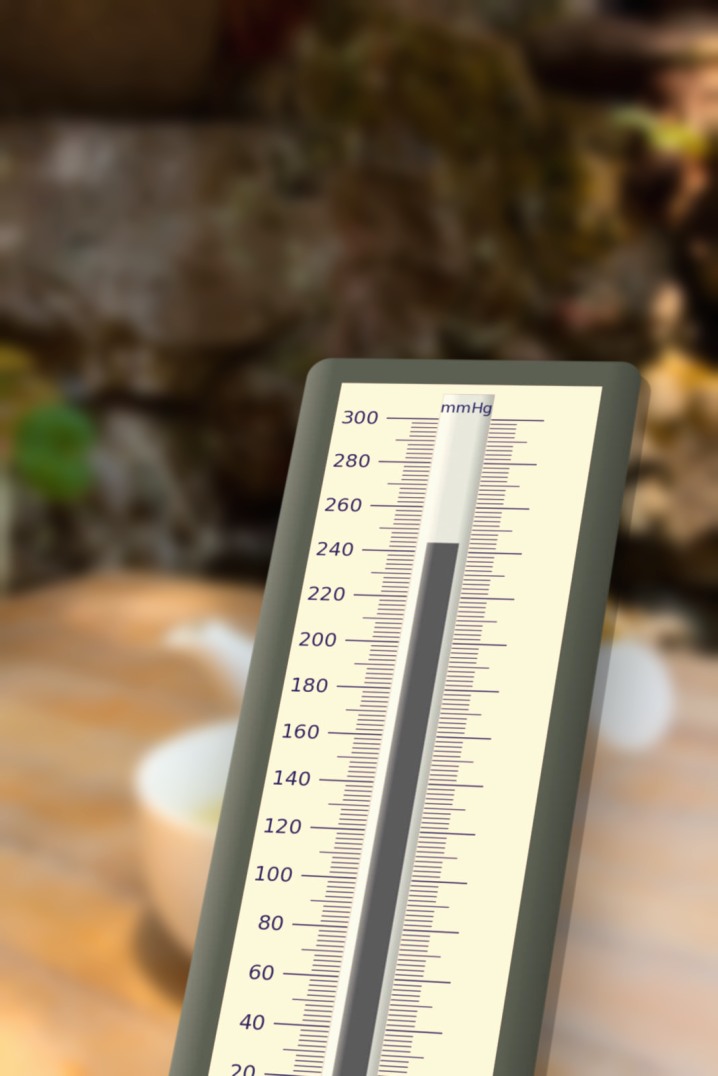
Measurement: 244 mmHg
